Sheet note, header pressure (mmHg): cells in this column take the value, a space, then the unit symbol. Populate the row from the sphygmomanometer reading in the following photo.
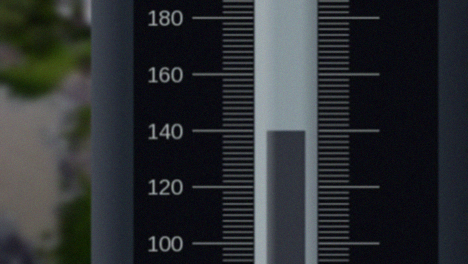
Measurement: 140 mmHg
